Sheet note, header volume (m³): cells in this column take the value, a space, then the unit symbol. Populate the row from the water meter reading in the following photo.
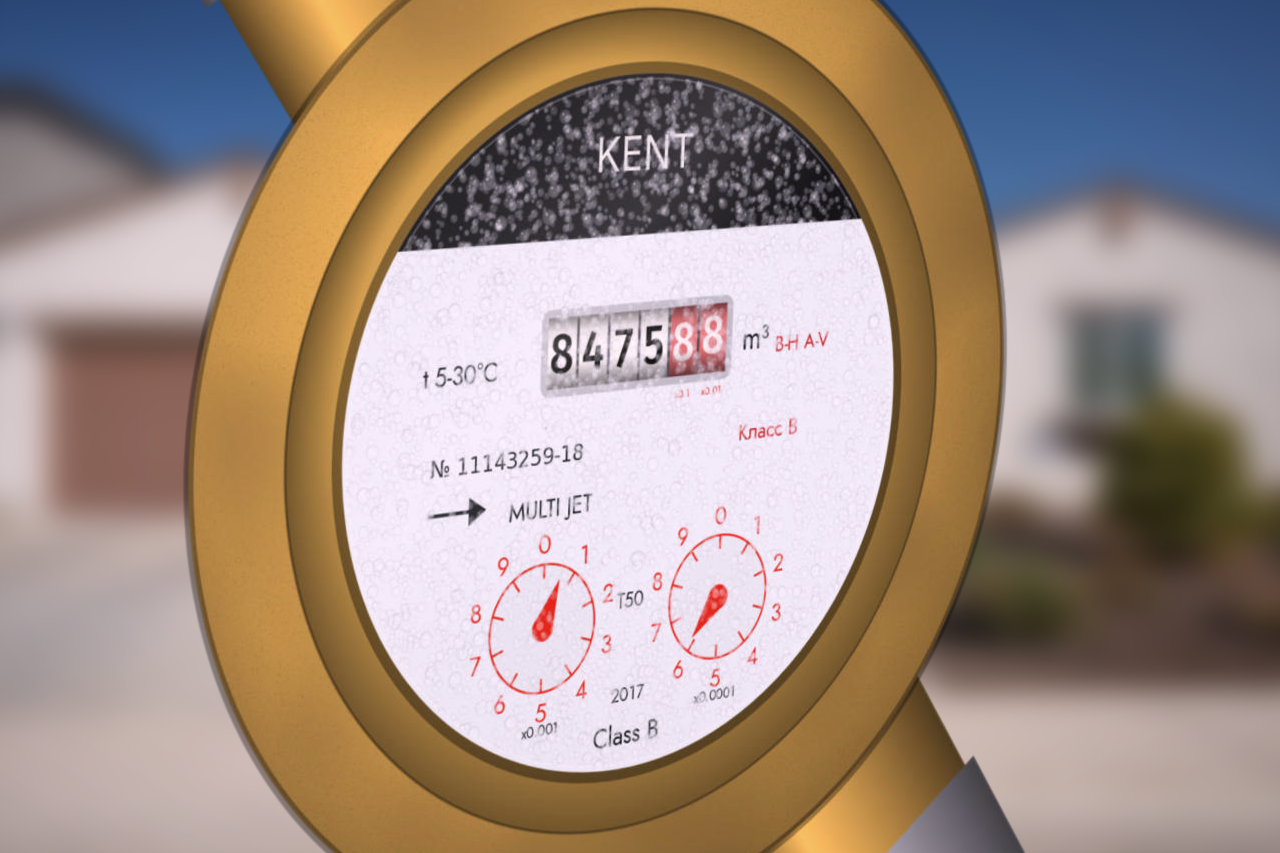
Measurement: 8475.8806 m³
